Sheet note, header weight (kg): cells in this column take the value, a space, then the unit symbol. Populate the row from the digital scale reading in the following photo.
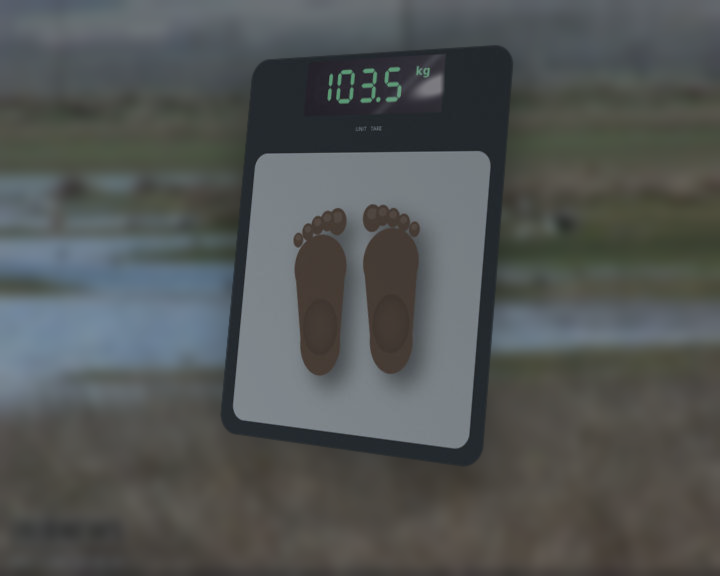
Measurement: 103.5 kg
